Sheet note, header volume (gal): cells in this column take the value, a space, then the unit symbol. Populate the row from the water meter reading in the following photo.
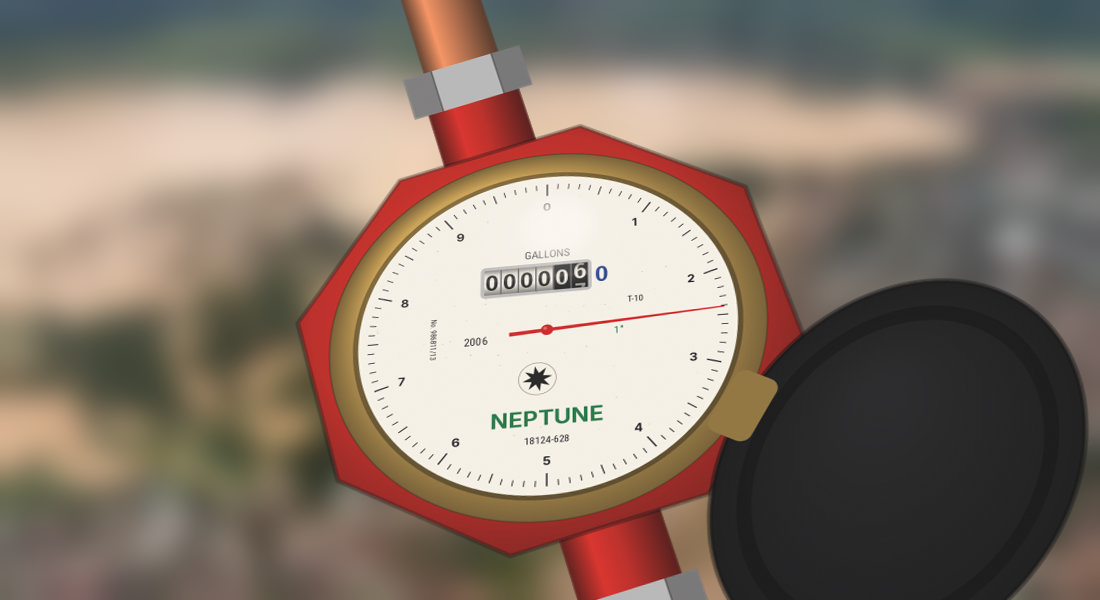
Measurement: 62.4 gal
